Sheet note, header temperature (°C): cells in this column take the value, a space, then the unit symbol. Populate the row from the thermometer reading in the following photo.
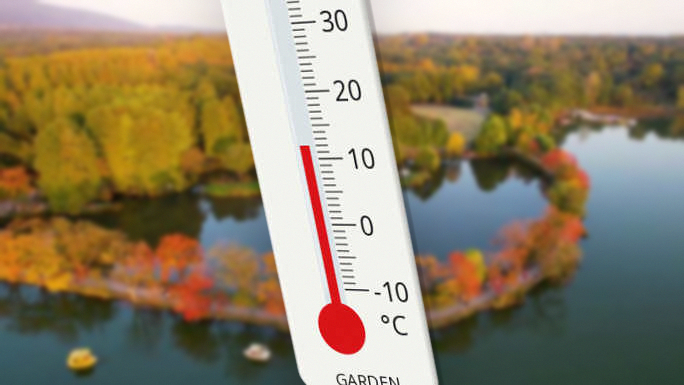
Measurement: 12 °C
